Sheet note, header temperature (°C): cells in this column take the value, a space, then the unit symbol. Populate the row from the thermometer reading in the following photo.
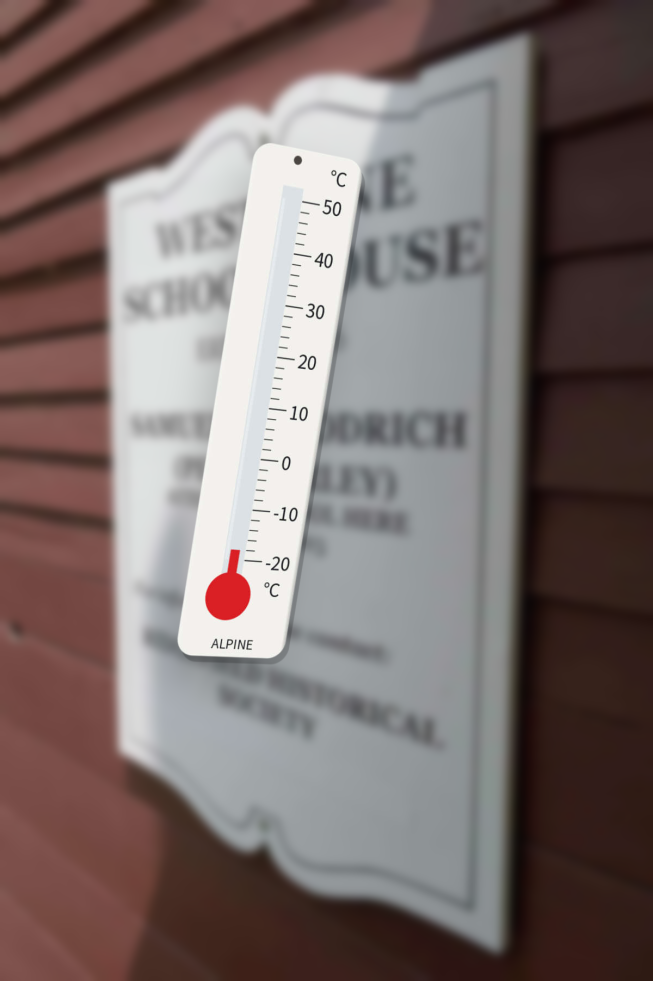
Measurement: -18 °C
